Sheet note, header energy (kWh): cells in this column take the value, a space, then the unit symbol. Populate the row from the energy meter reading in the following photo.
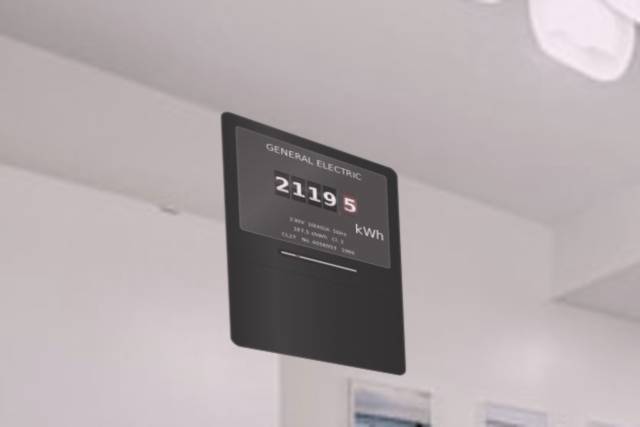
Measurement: 2119.5 kWh
